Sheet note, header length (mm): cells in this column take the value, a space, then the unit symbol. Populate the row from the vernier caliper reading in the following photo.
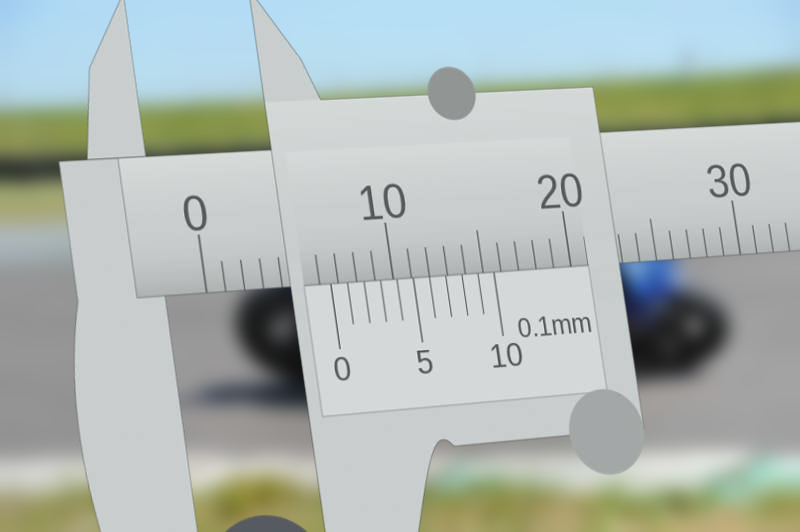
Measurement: 6.6 mm
